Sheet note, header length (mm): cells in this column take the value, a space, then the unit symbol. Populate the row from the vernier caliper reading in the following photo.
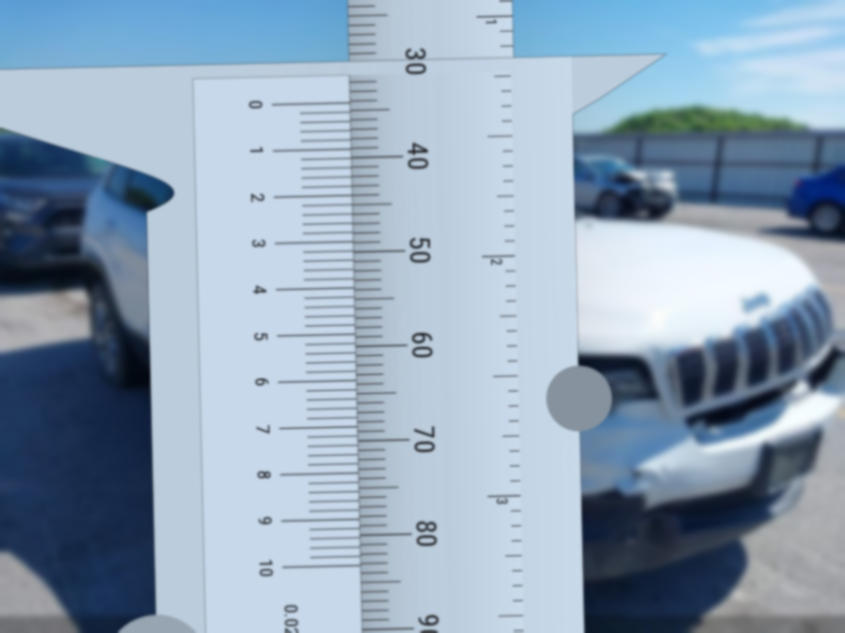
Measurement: 34.2 mm
